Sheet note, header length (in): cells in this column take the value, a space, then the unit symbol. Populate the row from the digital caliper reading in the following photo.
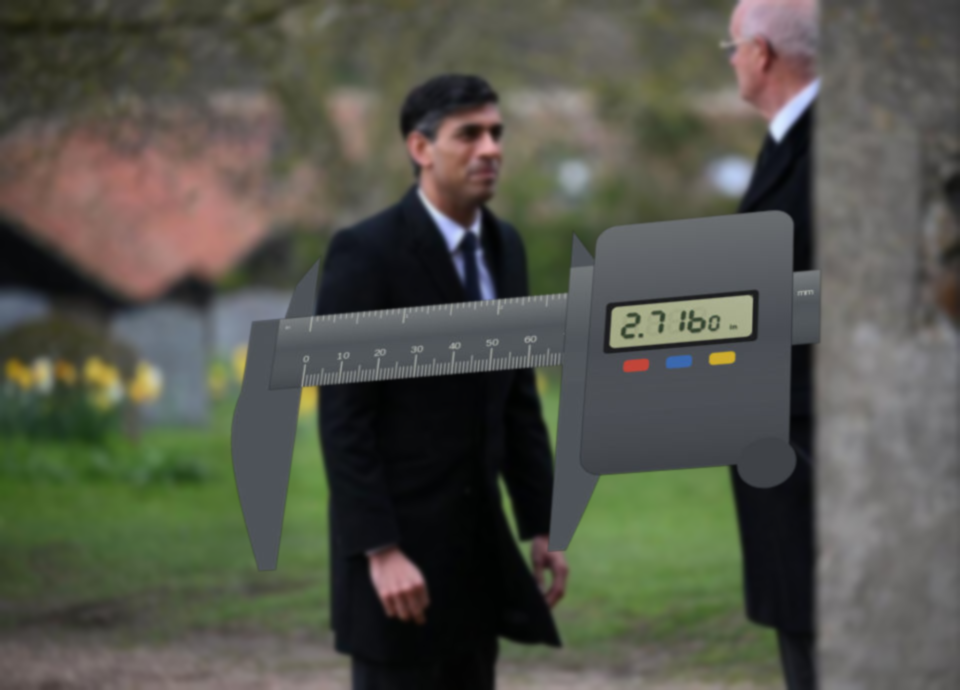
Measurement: 2.7160 in
